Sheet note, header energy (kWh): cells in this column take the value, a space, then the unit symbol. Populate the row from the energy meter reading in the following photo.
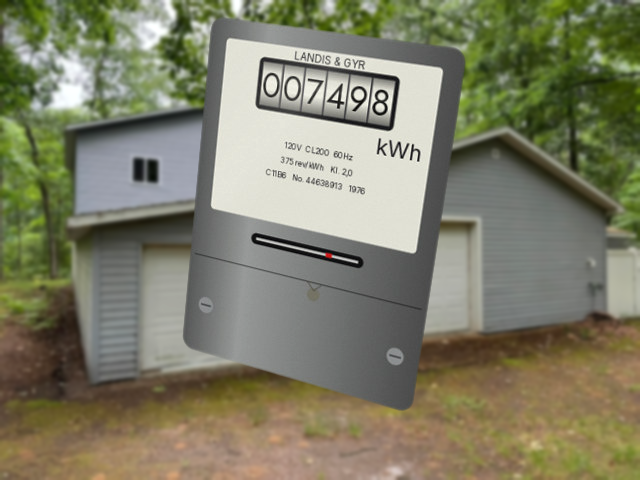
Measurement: 7498 kWh
